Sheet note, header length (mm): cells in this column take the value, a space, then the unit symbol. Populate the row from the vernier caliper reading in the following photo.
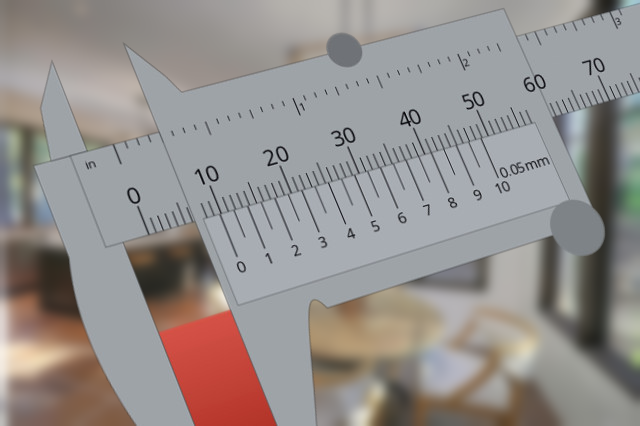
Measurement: 9.8 mm
